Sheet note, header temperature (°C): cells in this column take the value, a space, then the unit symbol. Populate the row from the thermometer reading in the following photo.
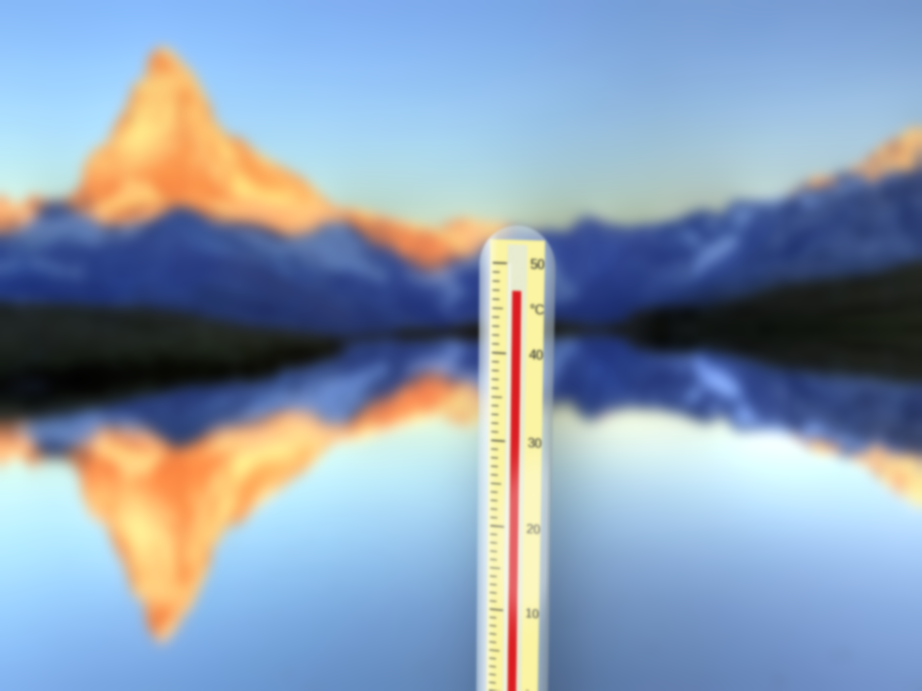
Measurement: 47 °C
